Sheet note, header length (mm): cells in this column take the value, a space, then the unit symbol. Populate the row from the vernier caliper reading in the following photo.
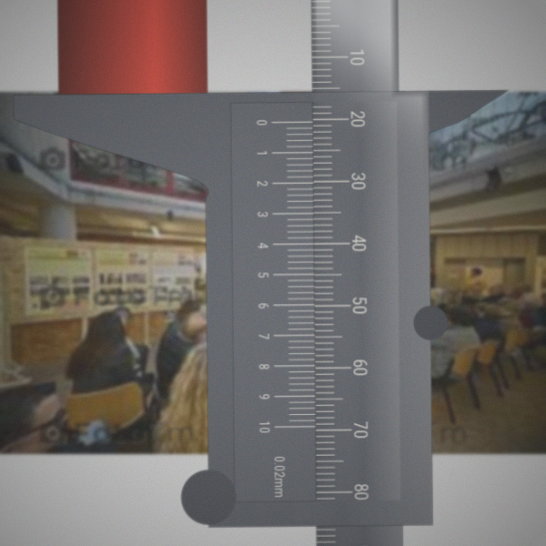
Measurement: 20.4 mm
